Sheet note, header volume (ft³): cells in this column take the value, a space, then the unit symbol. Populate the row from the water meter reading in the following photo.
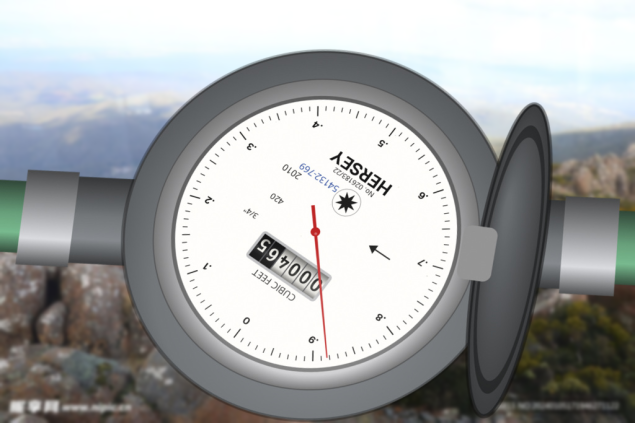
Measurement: 464.88 ft³
